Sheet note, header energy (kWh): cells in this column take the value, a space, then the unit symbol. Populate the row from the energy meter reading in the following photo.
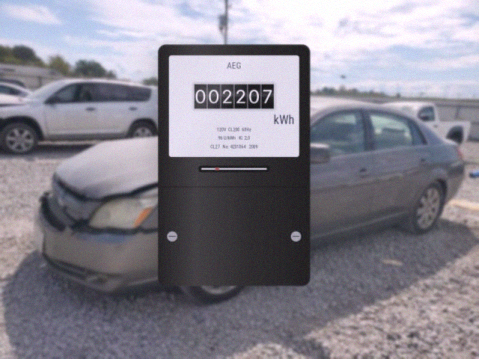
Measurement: 2207 kWh
